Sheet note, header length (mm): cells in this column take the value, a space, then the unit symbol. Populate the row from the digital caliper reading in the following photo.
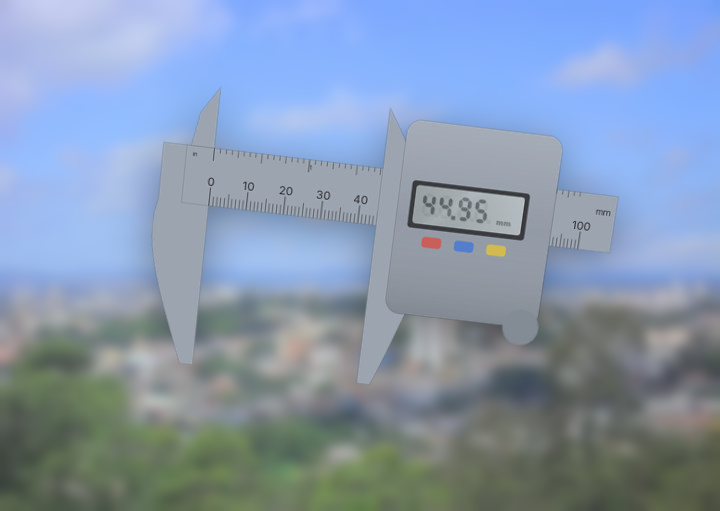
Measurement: 44.95 mm
